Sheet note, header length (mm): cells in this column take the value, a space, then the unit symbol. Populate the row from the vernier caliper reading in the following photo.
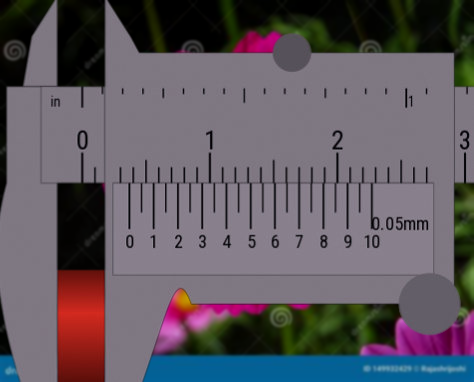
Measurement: 3.7 mm
